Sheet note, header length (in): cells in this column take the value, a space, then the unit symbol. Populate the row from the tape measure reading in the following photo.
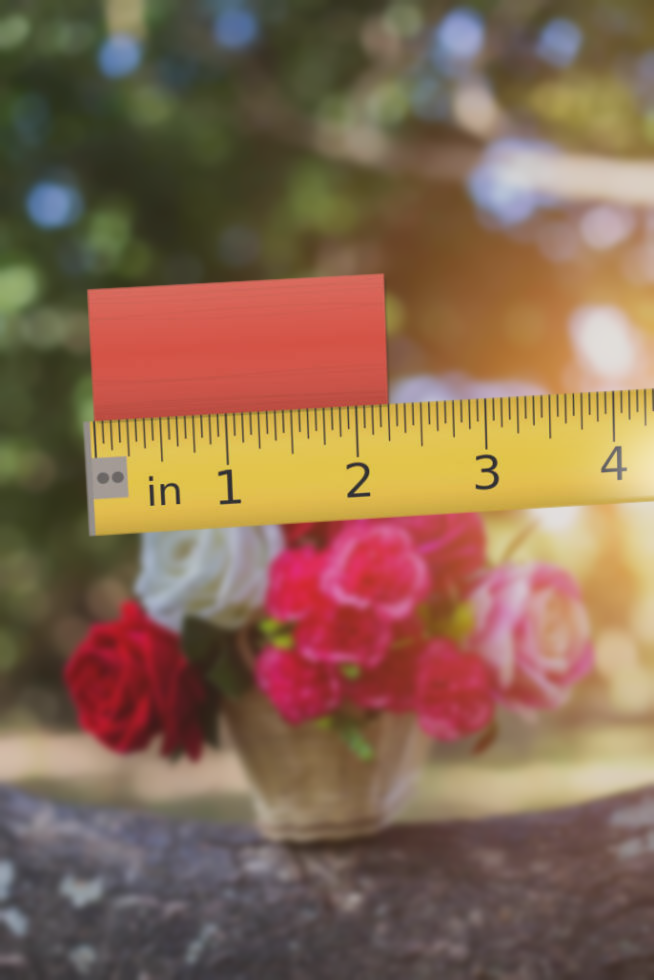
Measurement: 2.25 in
